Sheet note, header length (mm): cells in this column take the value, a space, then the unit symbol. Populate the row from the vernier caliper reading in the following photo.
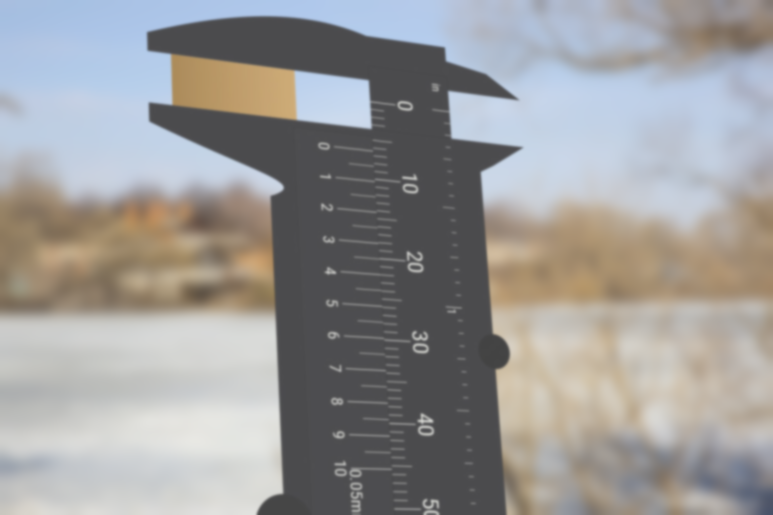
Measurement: 6.4 mm
